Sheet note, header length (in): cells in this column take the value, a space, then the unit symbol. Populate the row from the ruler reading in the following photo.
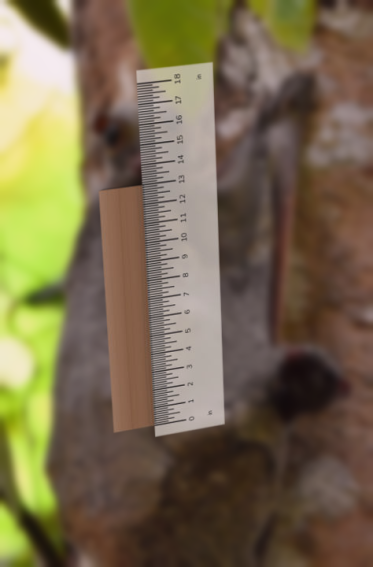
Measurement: 13 in
